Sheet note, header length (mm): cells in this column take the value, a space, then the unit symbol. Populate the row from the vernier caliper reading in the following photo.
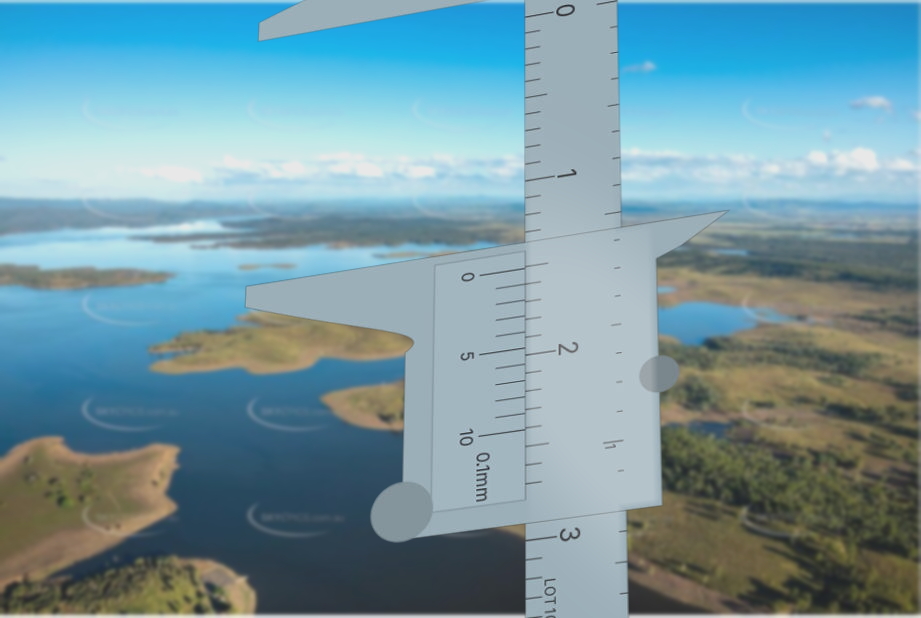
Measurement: 15.1 mm
